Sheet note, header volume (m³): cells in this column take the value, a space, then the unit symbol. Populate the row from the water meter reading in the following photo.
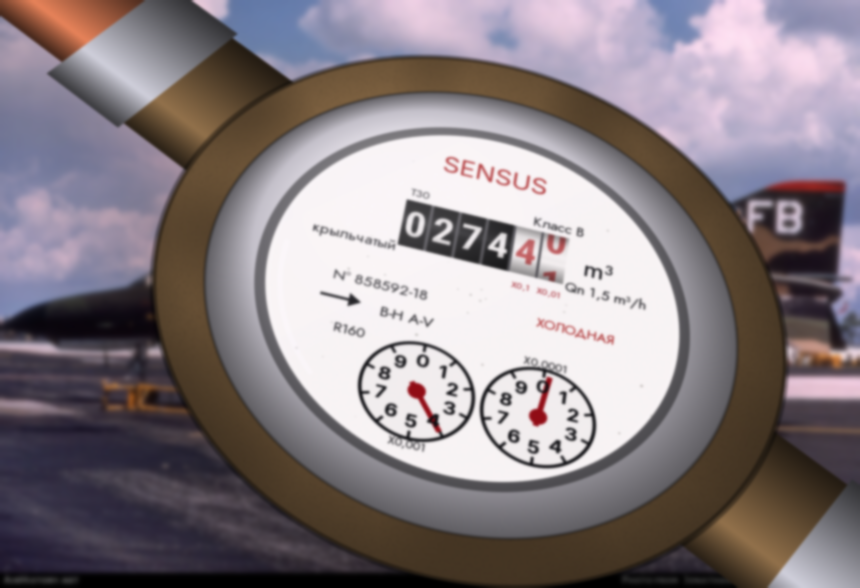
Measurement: 274.4040 m³
